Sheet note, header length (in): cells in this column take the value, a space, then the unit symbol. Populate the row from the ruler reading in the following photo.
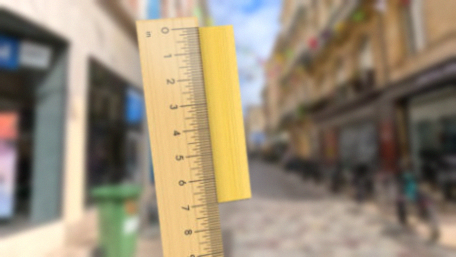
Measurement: 7 in
